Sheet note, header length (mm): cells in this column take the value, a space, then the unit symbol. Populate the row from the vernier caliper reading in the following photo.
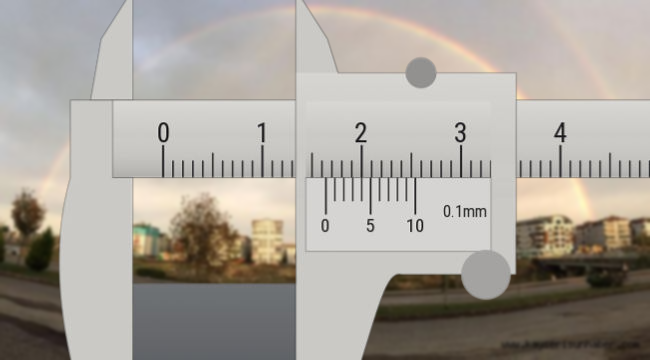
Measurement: 16.4 mm
